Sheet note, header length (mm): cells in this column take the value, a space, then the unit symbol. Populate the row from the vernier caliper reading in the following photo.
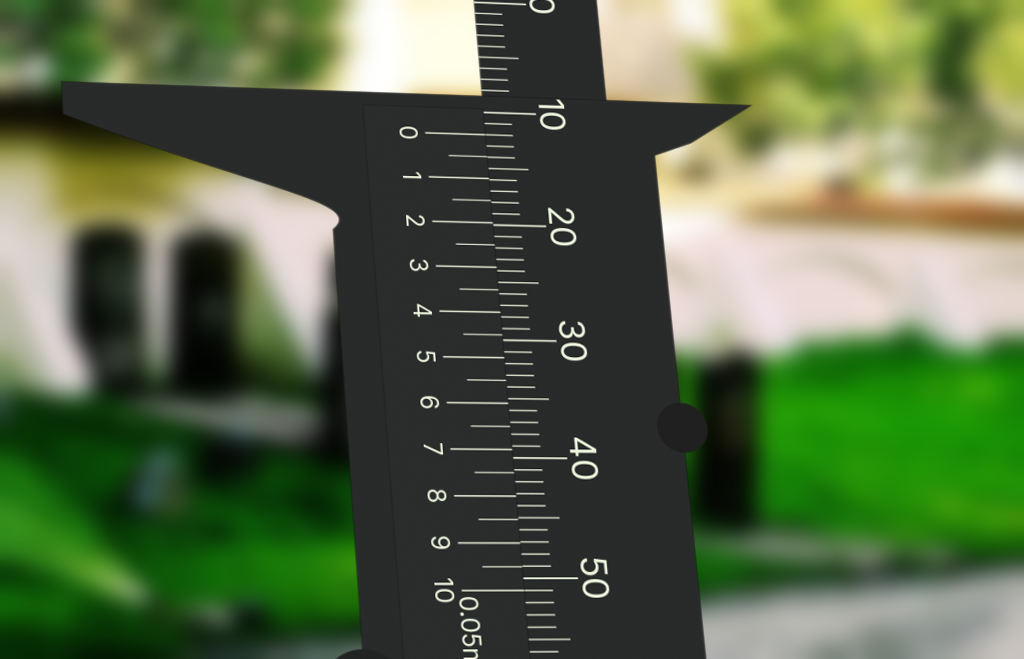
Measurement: 12.0 mm
